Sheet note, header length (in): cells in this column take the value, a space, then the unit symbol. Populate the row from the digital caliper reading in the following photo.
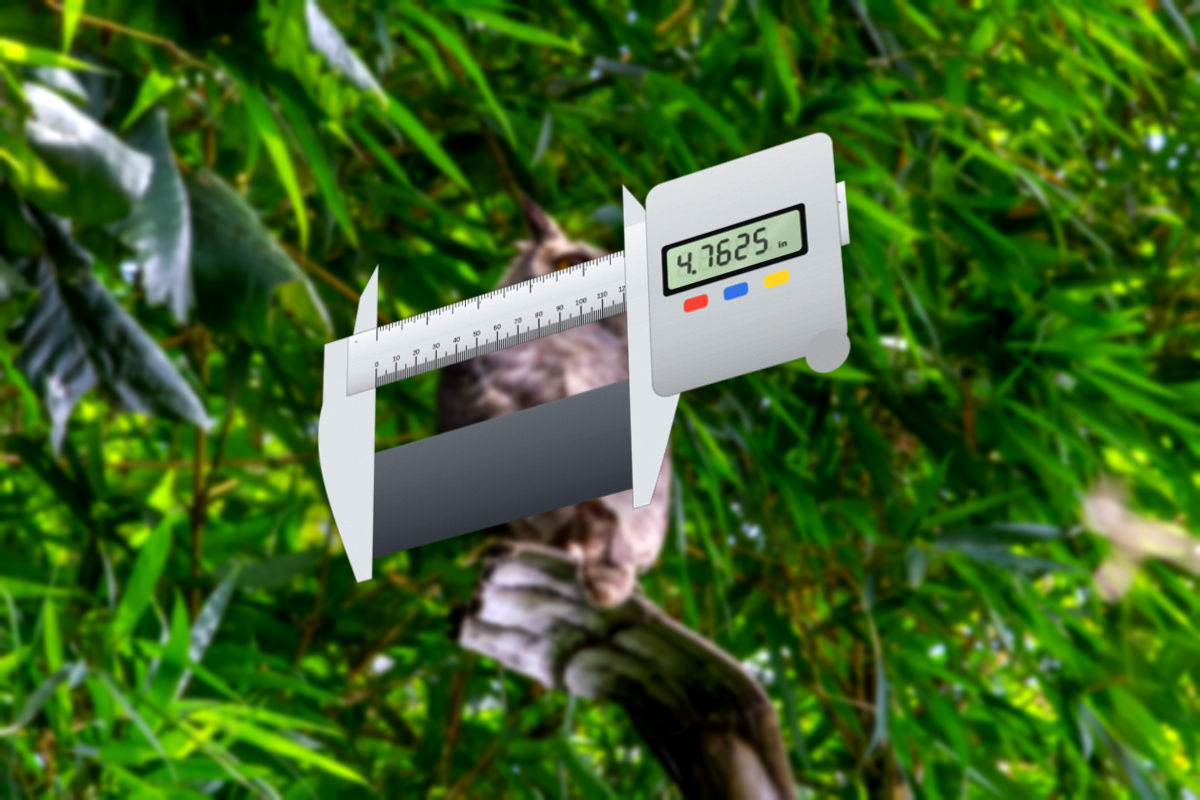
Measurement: 4.7625 in
